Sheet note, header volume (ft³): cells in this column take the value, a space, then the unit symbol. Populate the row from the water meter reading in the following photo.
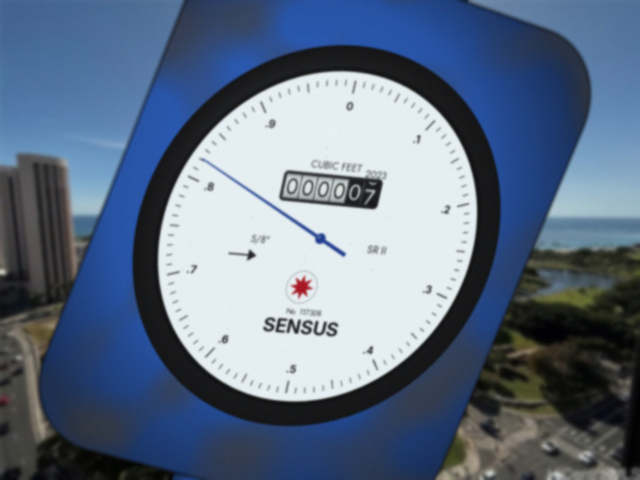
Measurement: 6.82 ft³
